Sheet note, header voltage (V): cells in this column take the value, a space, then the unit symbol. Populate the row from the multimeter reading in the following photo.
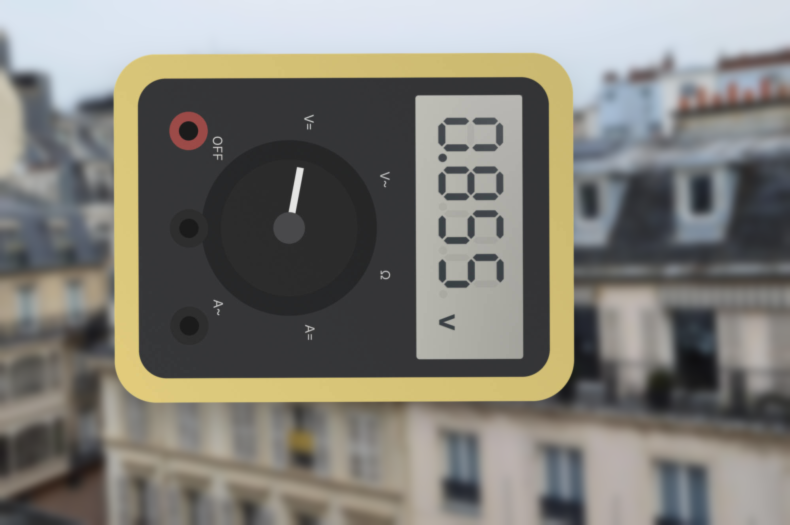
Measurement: 0.855 V
